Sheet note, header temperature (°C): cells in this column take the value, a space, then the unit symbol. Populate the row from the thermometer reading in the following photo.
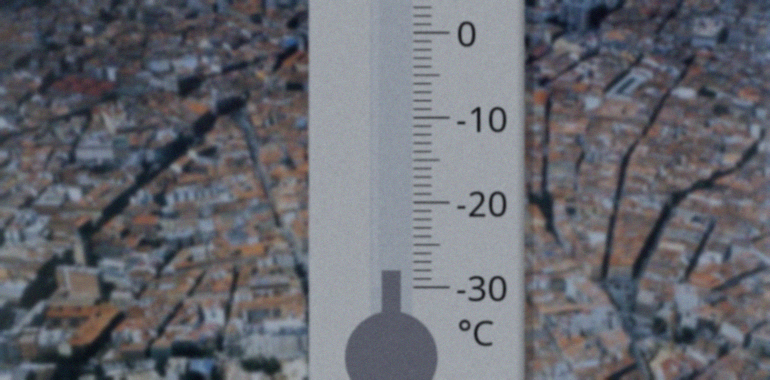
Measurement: -28 °C
